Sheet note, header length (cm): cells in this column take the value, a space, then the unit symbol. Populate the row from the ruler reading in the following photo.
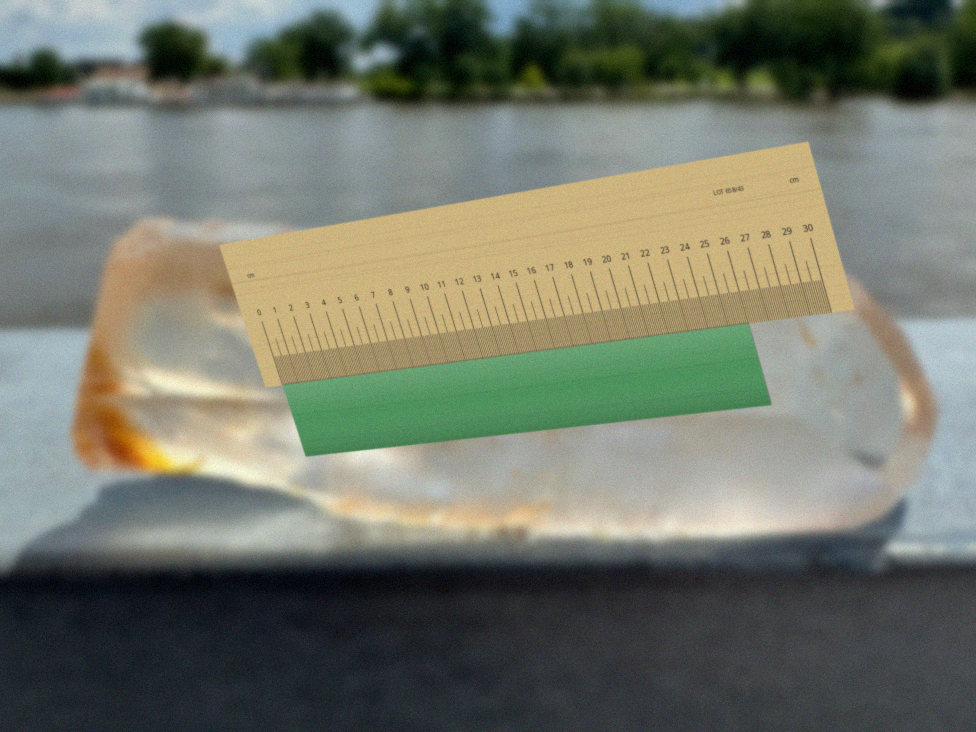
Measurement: 26 cm
